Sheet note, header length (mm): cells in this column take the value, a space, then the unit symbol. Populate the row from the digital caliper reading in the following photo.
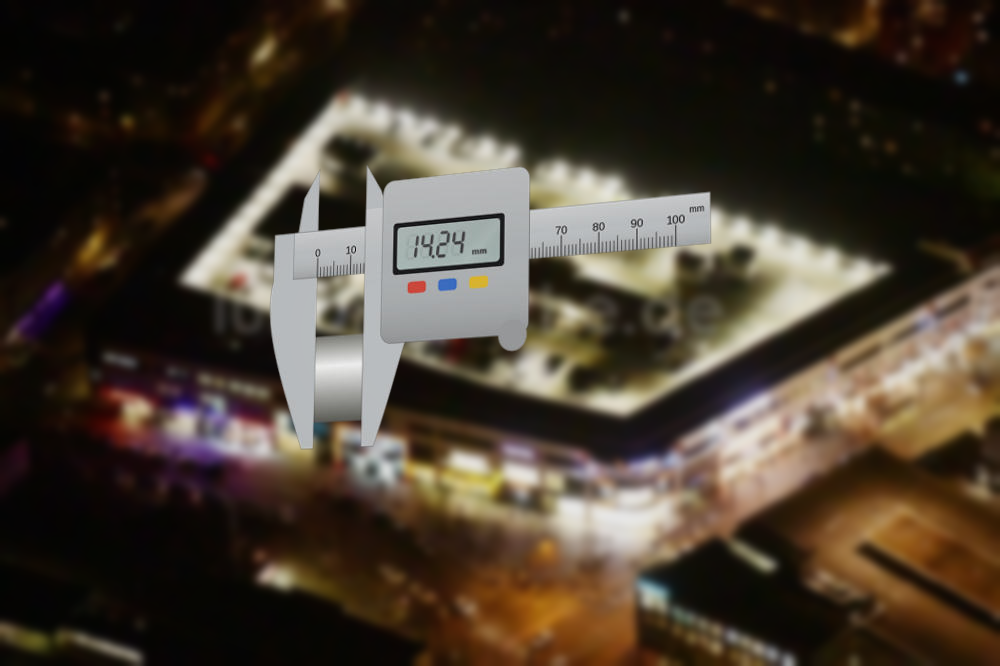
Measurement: 14.24 mm
